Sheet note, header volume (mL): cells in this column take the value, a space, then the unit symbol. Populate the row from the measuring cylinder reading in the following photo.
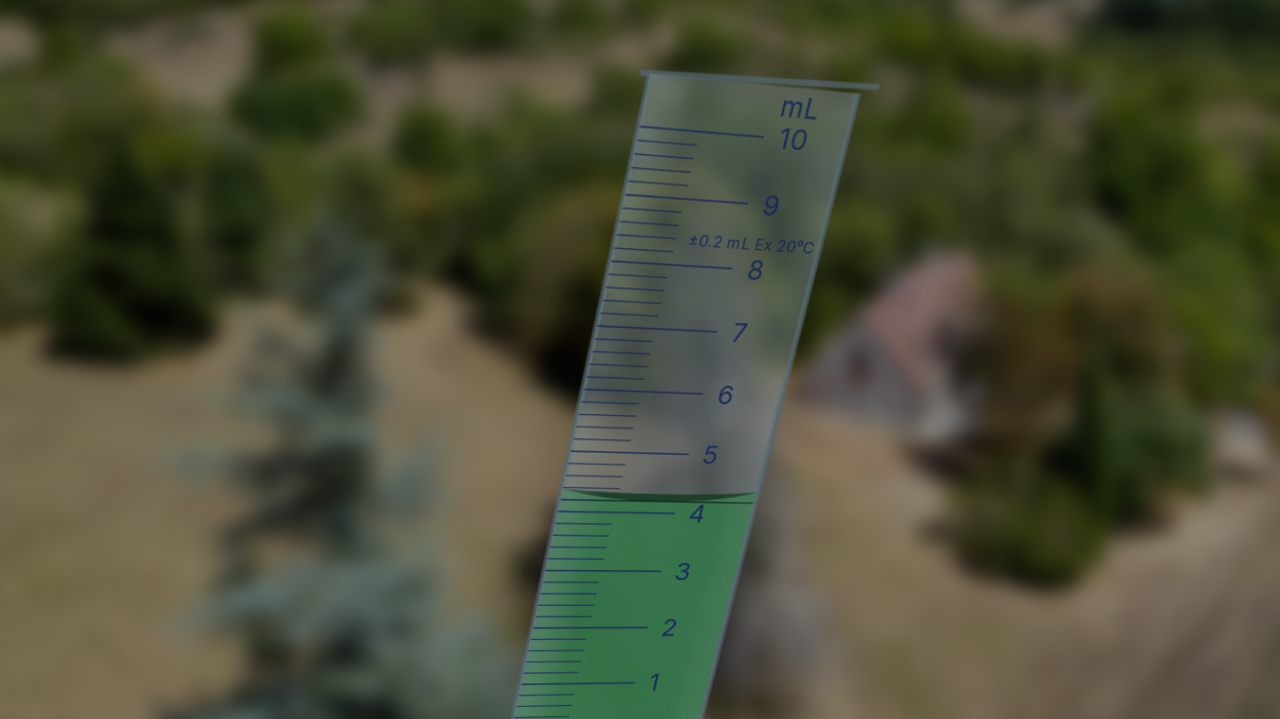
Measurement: 4.2 mL
